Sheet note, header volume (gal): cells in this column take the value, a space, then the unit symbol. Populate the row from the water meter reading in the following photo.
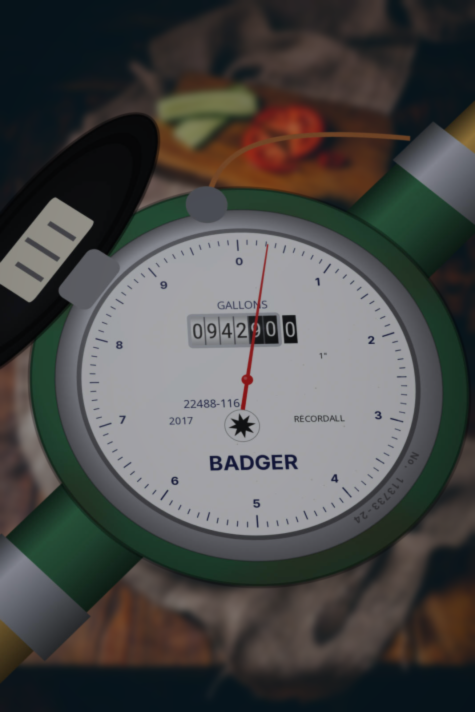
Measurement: 942900.3 gal
